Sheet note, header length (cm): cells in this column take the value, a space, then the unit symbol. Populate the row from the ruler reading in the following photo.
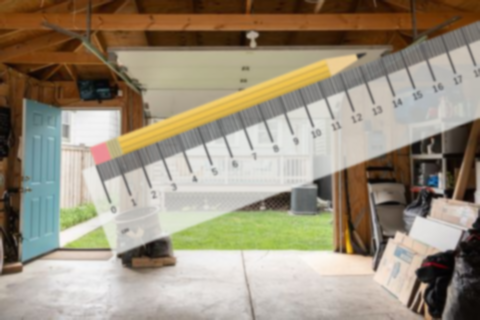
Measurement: 13.5 cm
